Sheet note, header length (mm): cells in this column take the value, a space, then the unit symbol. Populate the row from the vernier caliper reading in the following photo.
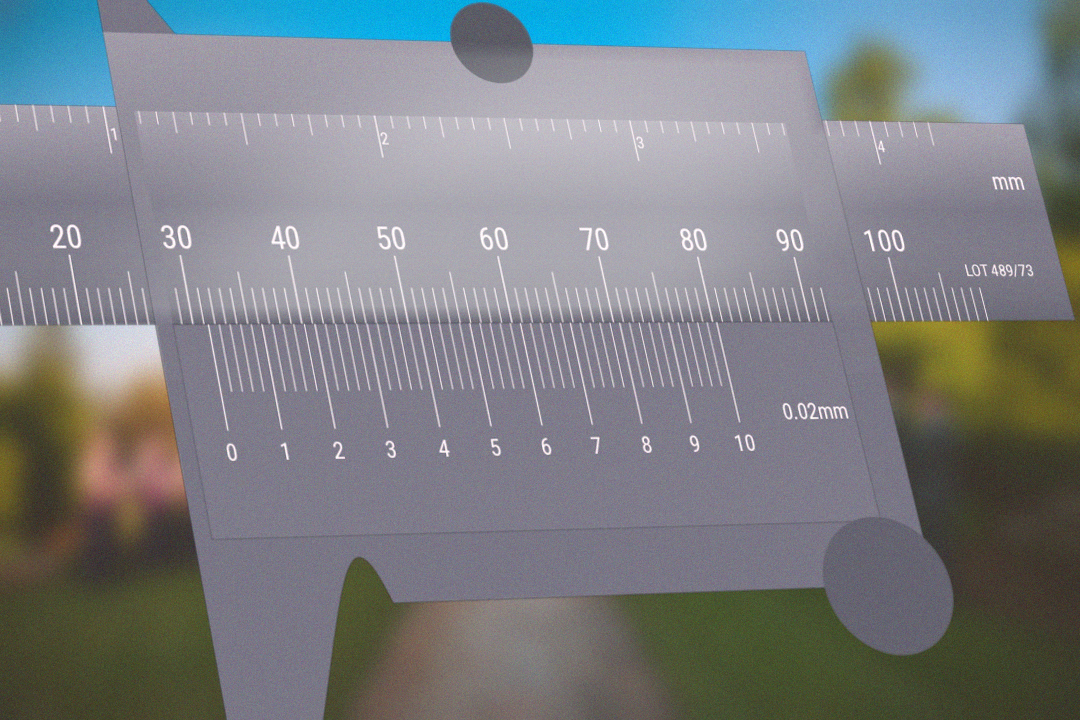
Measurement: 31.4 mm
